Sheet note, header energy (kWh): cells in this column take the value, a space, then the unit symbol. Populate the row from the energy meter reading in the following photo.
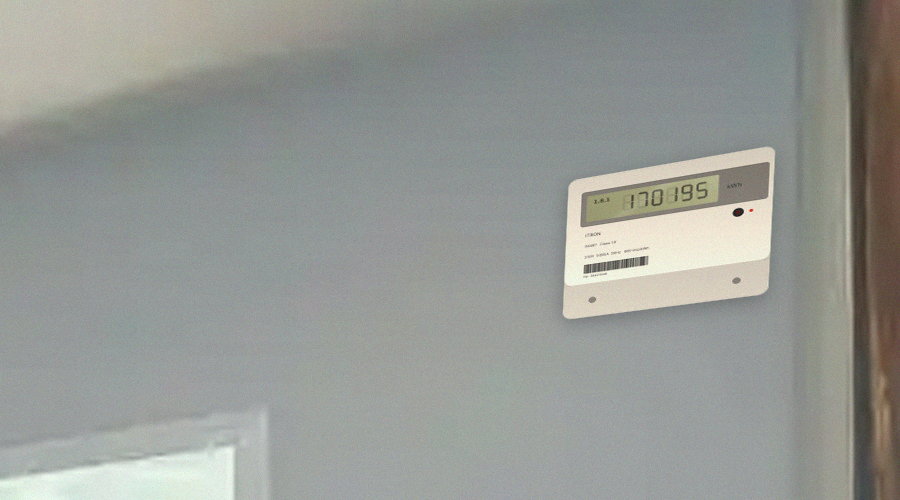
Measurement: 170195 kWh
